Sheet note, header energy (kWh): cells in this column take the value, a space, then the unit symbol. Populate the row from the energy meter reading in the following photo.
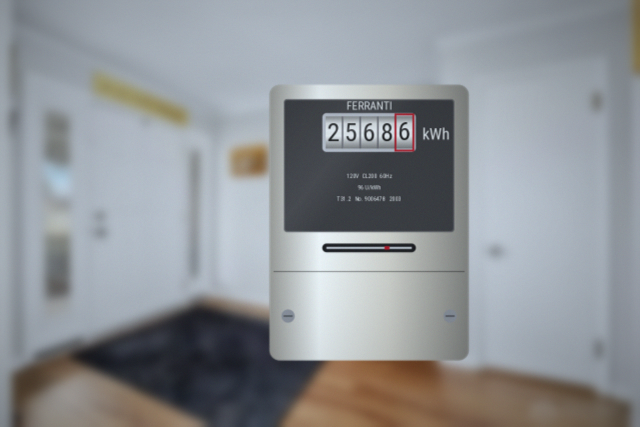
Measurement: 2568.6 kWh
